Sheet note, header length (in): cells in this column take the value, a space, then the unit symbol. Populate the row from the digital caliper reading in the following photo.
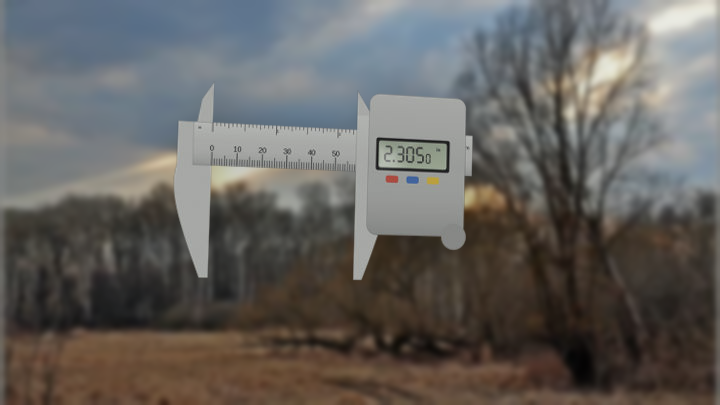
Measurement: 2.3050 in
